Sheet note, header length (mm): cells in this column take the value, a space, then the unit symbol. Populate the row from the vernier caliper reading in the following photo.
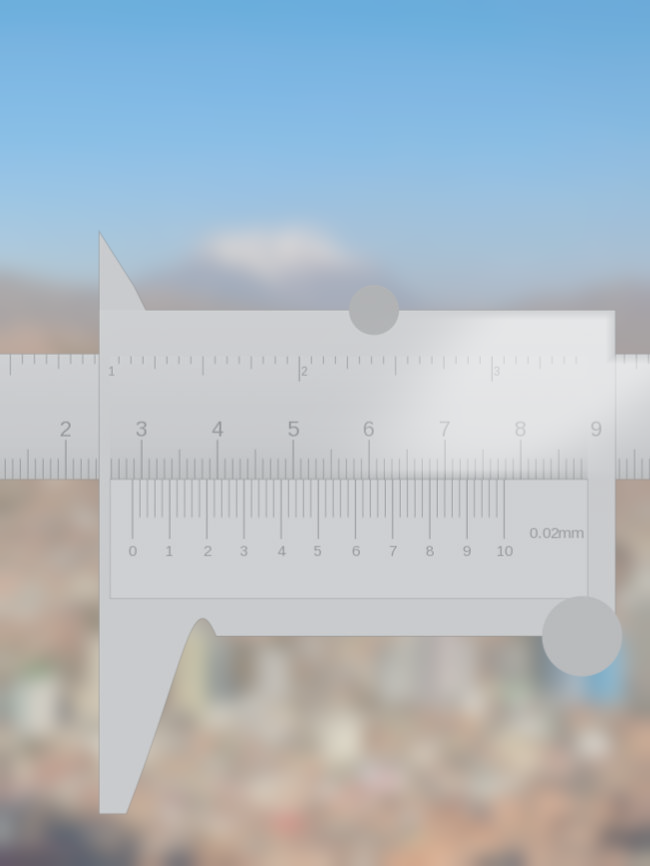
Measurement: 28.8 mm
